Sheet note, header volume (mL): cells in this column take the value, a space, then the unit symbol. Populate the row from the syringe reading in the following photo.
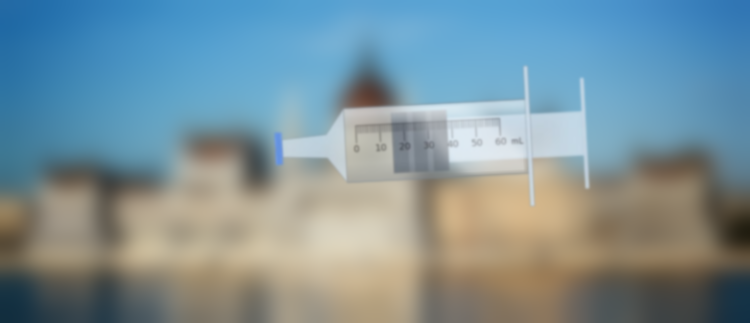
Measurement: 15 mL
